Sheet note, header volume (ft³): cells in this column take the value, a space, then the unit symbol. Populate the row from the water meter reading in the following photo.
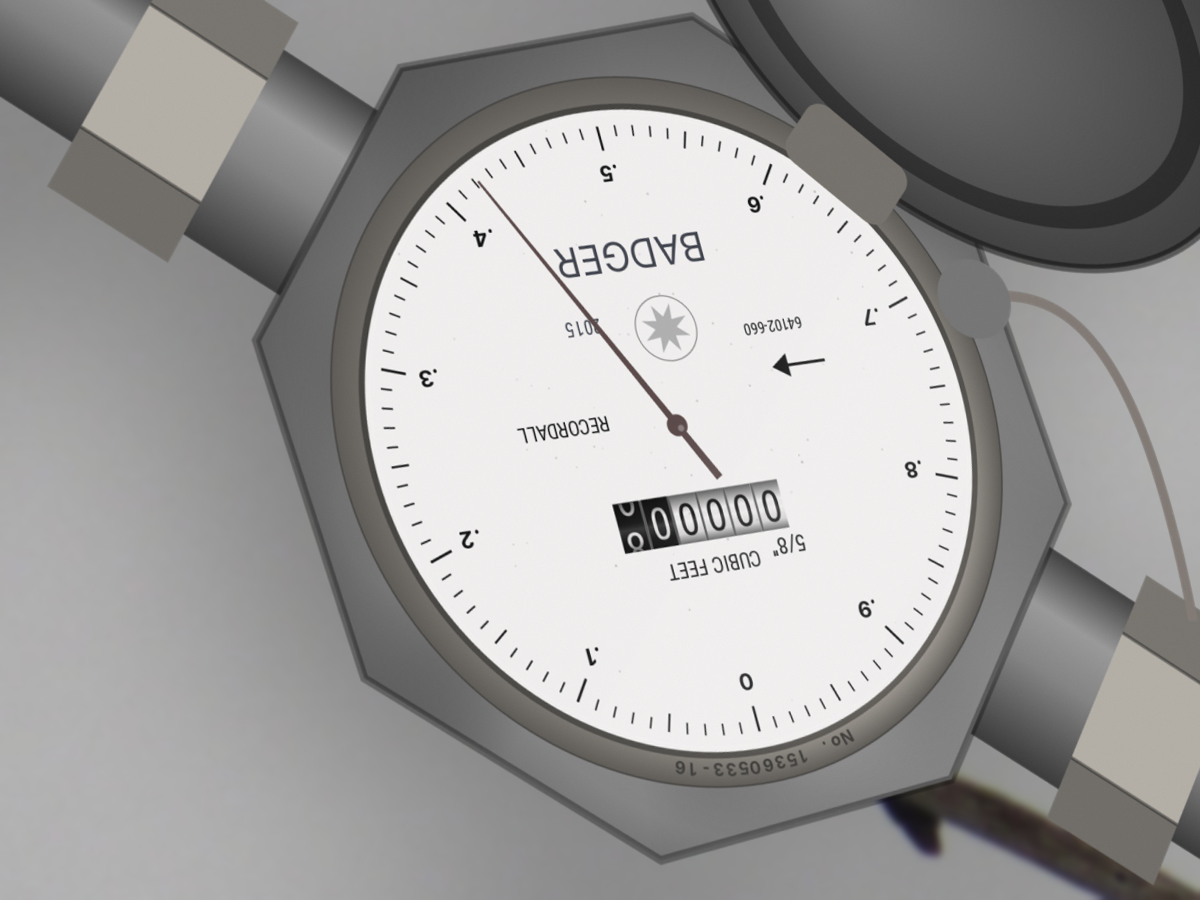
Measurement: 8.42 ft³
